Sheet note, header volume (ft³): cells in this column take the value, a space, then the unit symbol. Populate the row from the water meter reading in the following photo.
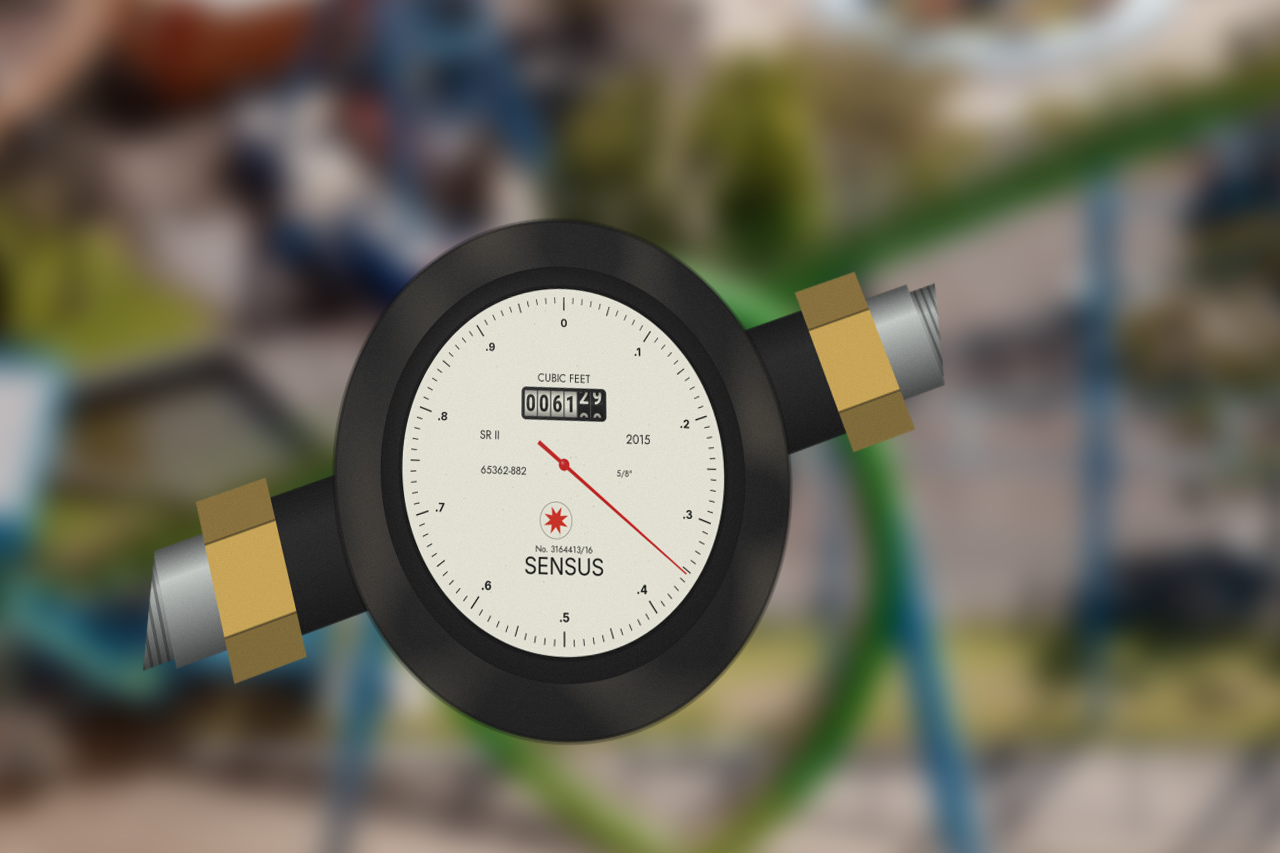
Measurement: 6129.35 ft³
